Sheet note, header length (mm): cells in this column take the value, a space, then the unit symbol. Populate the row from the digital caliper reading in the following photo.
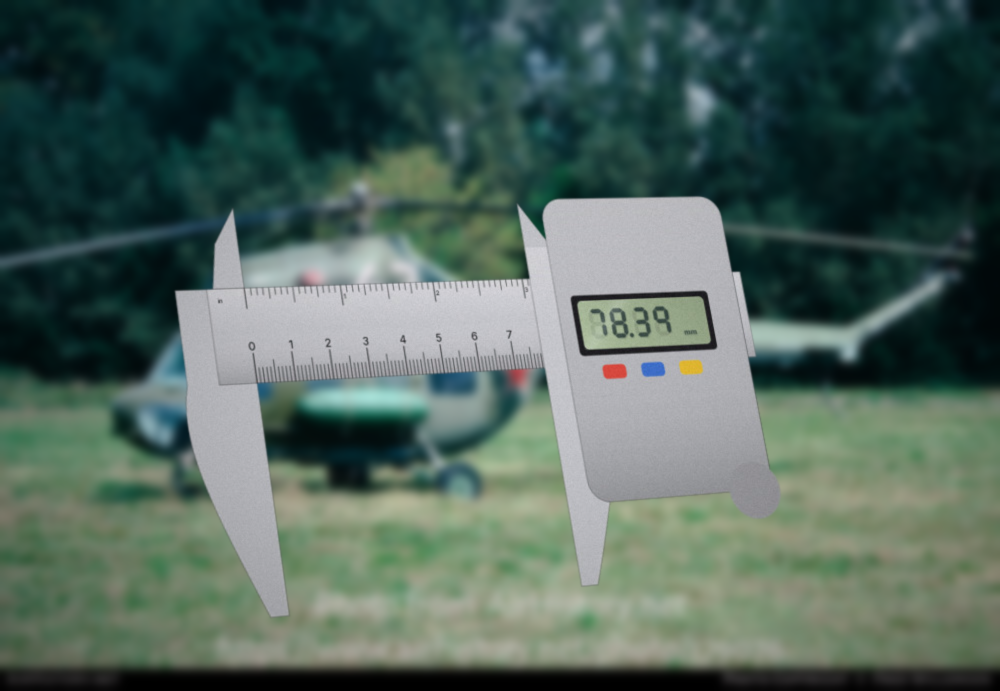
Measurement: 78.39 mm
